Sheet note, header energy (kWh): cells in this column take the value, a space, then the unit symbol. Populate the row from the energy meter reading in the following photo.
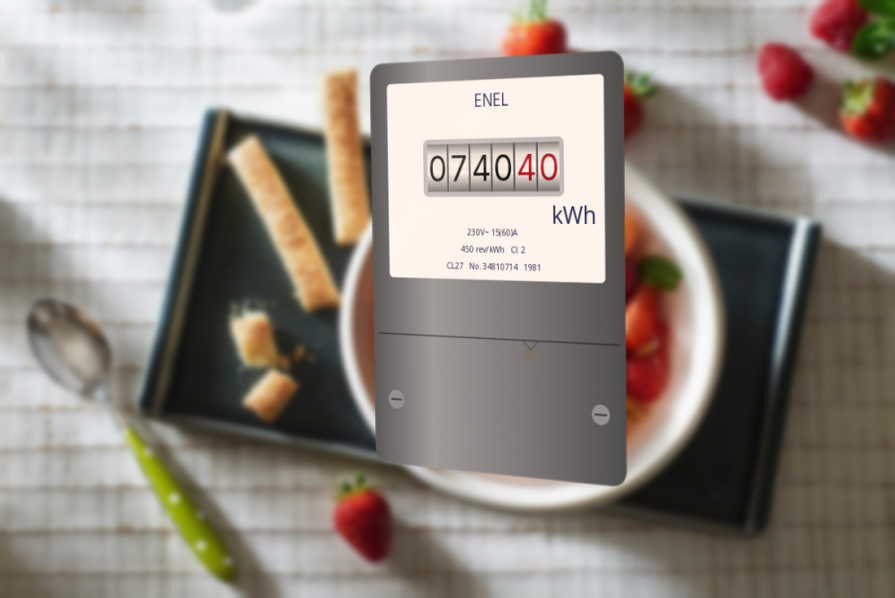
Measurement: 740.40 kWh
